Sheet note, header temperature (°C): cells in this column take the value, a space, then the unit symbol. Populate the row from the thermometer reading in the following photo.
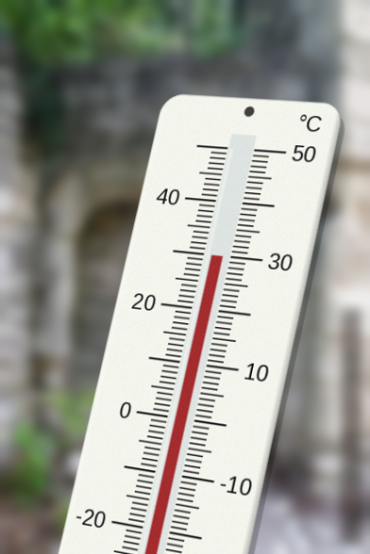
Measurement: 30 °C
